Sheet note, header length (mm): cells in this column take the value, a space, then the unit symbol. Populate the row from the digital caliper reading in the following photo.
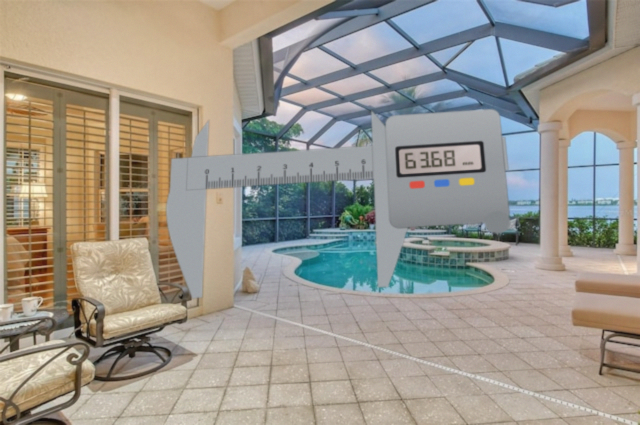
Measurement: 63.68 mm
